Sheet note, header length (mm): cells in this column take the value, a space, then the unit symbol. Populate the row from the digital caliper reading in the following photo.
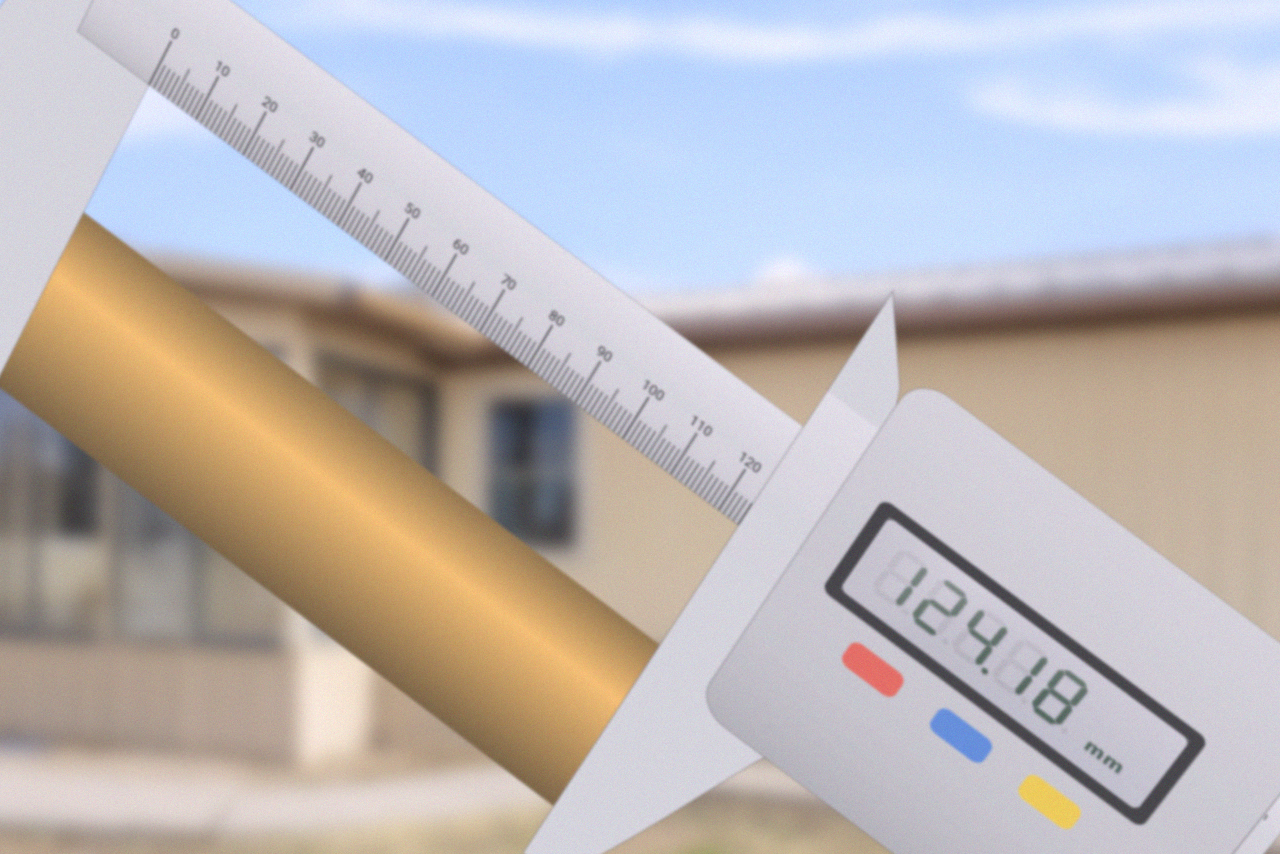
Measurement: 124.18 mm
